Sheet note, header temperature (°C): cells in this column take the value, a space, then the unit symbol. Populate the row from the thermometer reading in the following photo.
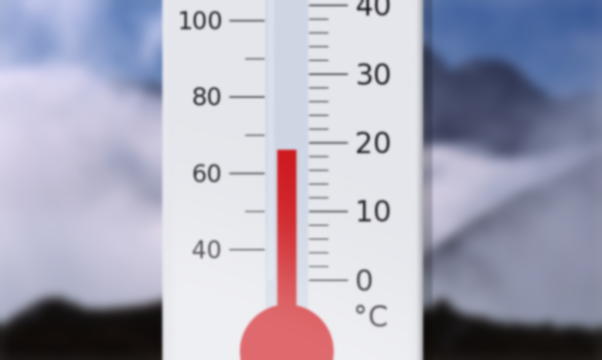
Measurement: 19 °C
